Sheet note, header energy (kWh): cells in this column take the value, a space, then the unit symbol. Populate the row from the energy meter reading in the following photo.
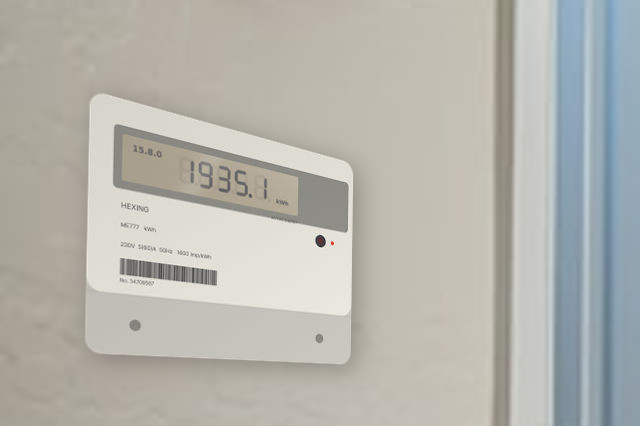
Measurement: 1935.1 kWh
